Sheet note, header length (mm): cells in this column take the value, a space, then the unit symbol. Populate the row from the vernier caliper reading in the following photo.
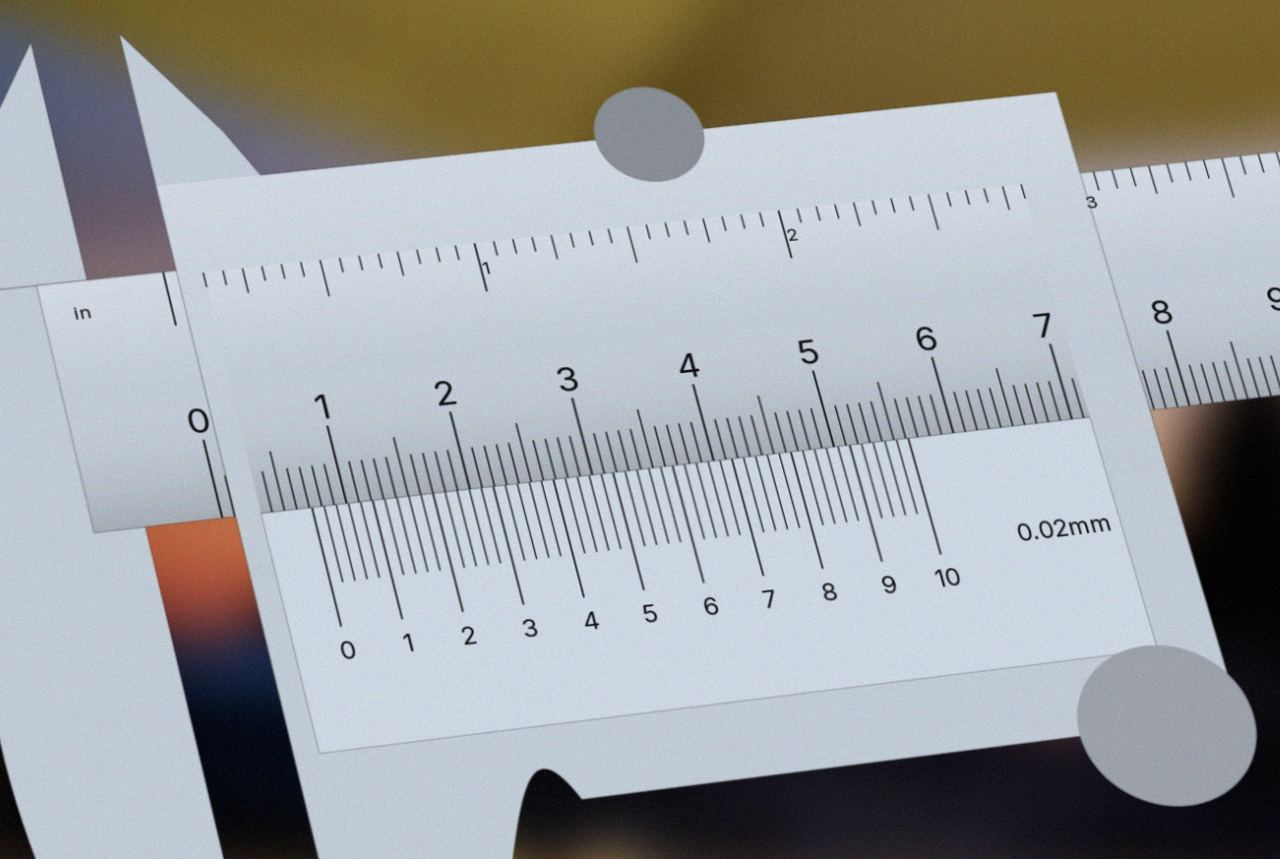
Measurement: 7.2 mm
